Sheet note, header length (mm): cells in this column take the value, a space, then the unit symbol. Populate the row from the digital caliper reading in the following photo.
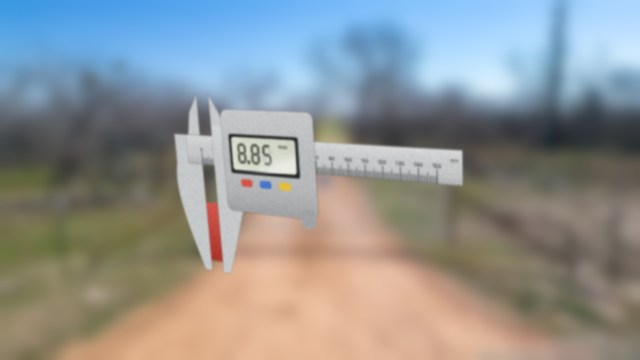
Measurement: 8.85 mm
